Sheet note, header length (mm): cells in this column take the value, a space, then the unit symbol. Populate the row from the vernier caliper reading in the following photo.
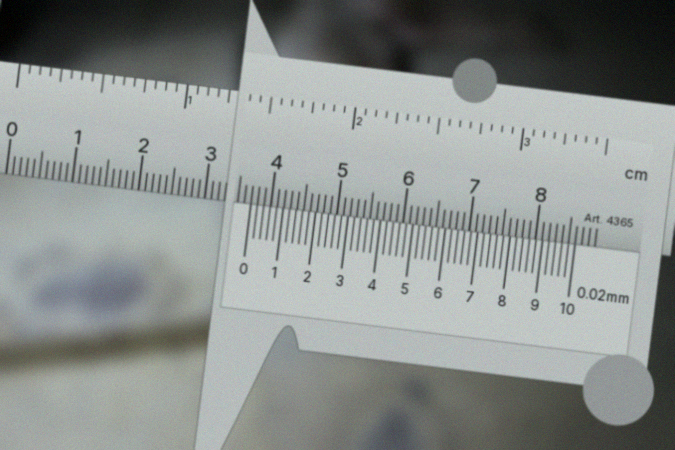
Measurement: 37.0 mm
